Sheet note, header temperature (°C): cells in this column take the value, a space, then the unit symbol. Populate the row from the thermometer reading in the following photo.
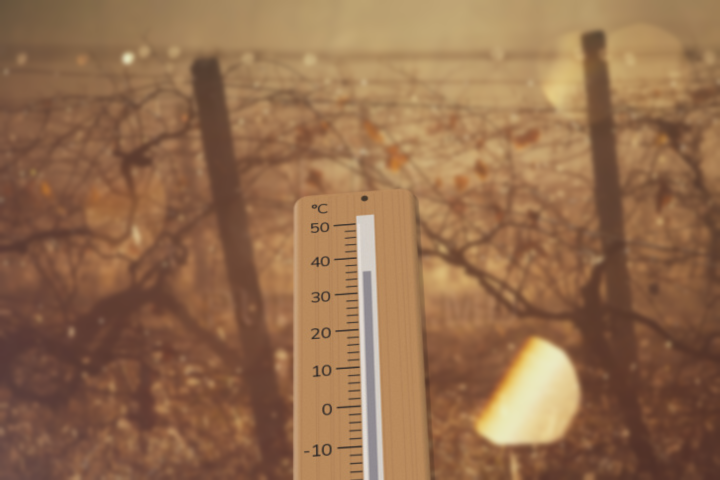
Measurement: 36 °C
